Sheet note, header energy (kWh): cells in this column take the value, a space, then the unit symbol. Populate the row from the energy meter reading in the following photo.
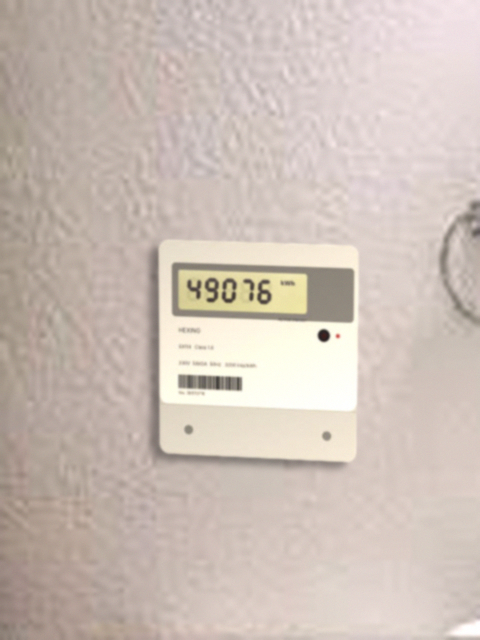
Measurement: 49076 kWh
